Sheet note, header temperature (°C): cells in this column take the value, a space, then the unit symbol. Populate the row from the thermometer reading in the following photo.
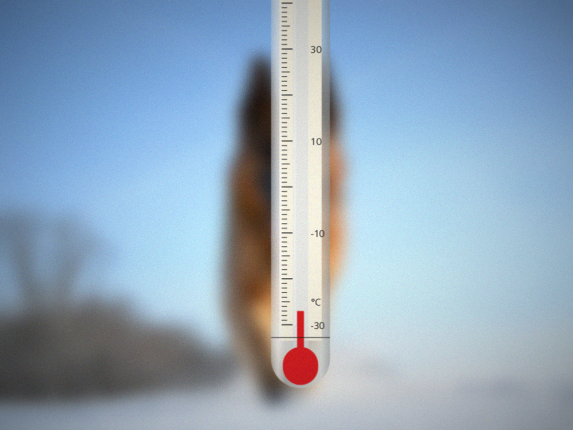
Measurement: -27 °C
